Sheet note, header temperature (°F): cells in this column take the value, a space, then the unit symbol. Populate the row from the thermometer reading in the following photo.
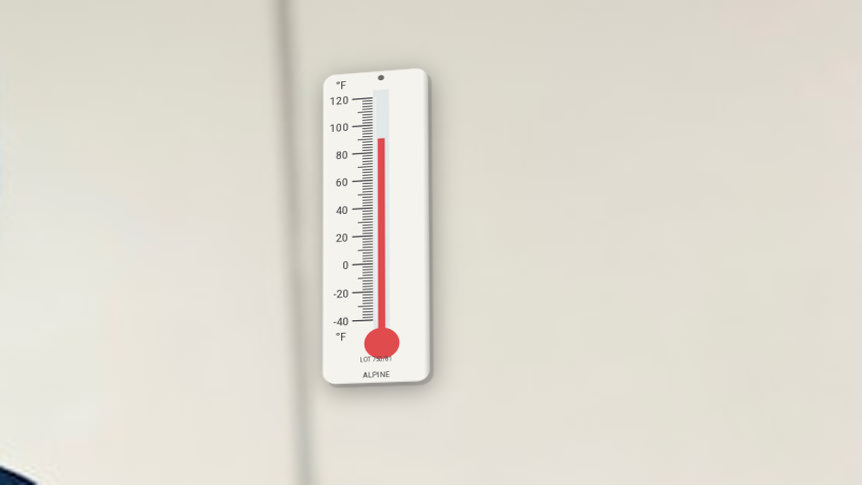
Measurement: 90 °F
